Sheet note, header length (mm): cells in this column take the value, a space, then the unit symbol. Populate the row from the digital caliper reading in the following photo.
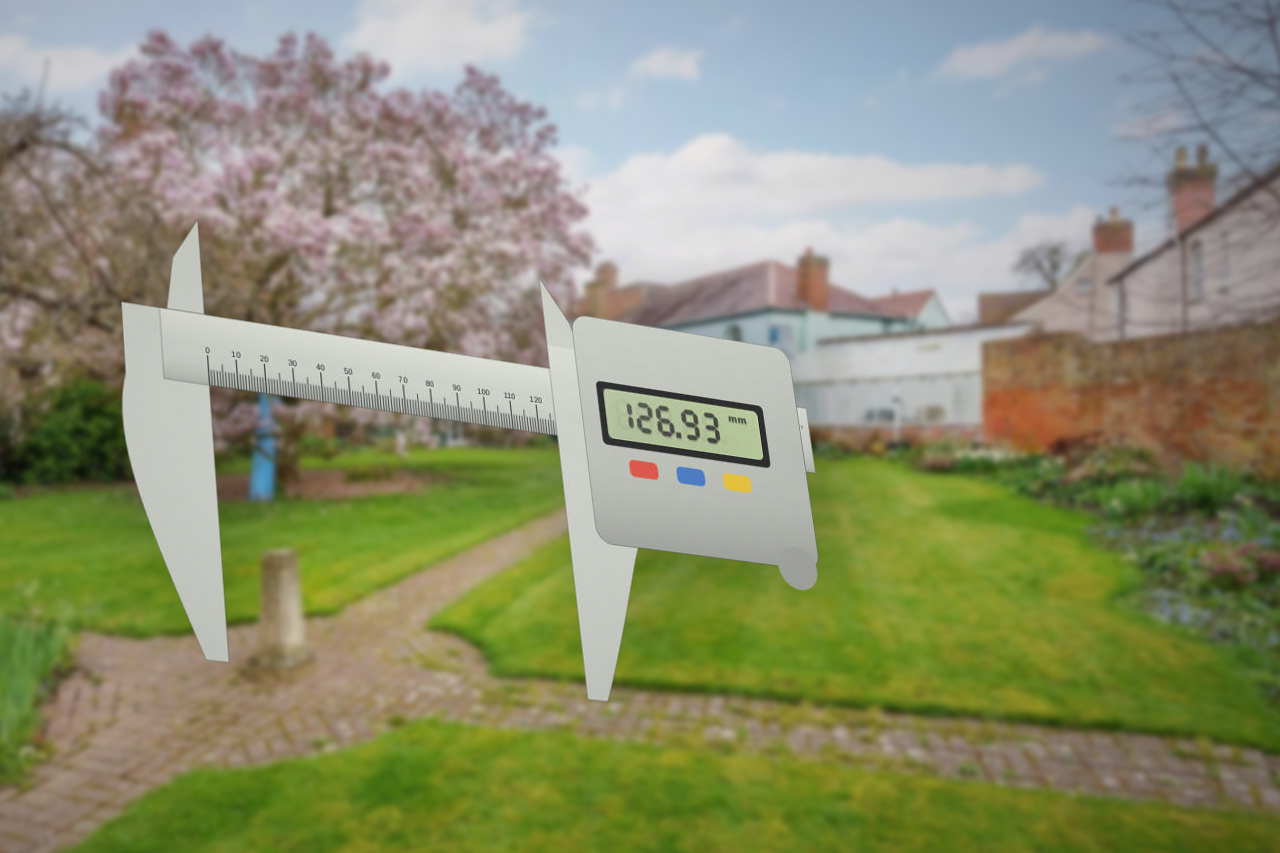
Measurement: 126.93 mm
